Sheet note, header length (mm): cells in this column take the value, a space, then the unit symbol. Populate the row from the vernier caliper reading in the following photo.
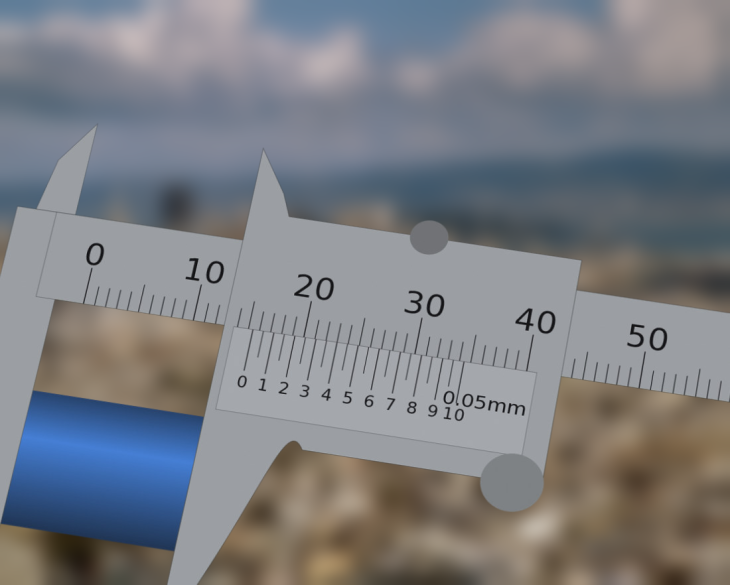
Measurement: 15.4 mm
